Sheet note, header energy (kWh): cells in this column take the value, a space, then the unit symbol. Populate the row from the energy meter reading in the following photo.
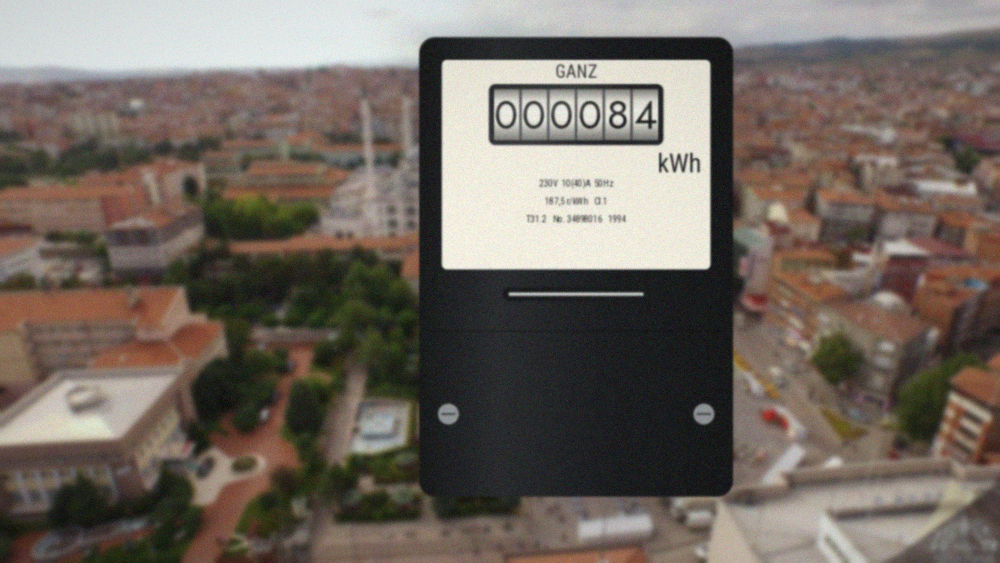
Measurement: 84 kWh
